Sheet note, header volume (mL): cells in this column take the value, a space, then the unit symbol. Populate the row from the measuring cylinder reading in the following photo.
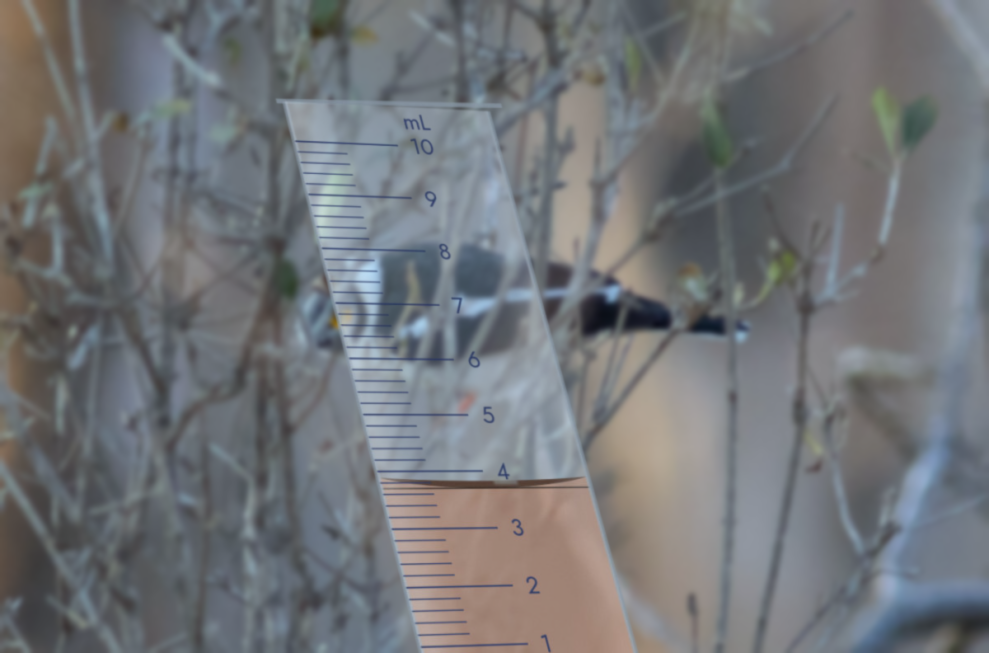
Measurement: 3.7 mL
